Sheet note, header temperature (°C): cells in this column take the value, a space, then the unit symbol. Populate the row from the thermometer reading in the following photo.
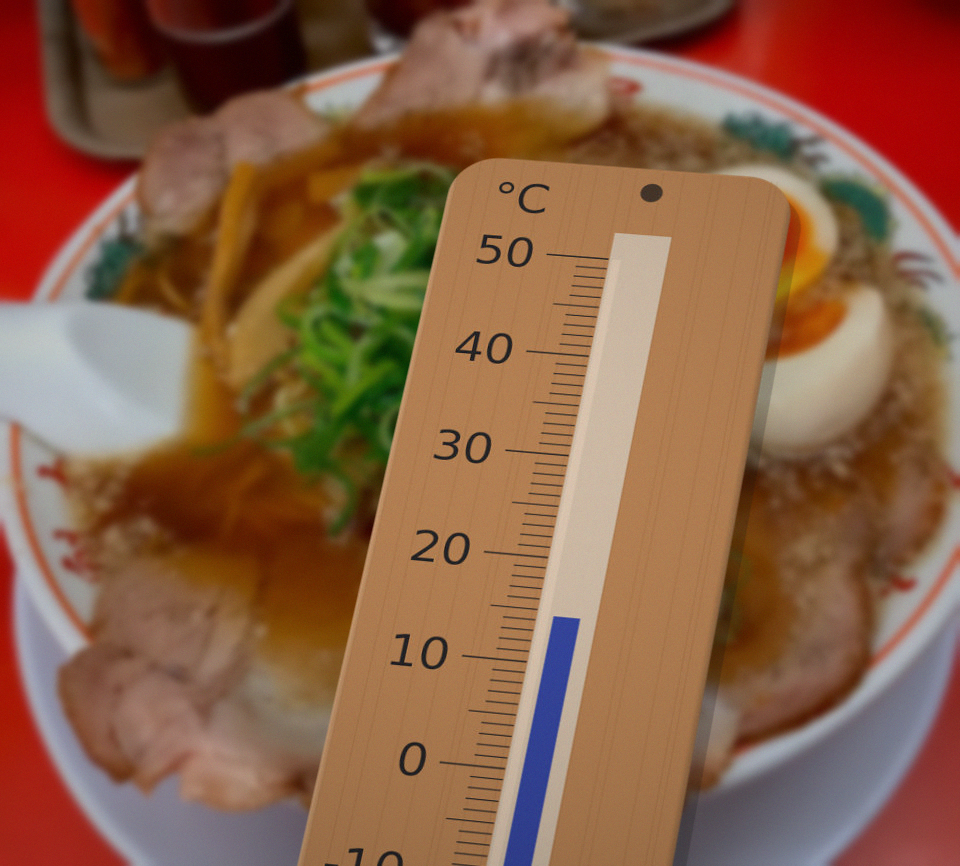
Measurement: 14.5 °C
